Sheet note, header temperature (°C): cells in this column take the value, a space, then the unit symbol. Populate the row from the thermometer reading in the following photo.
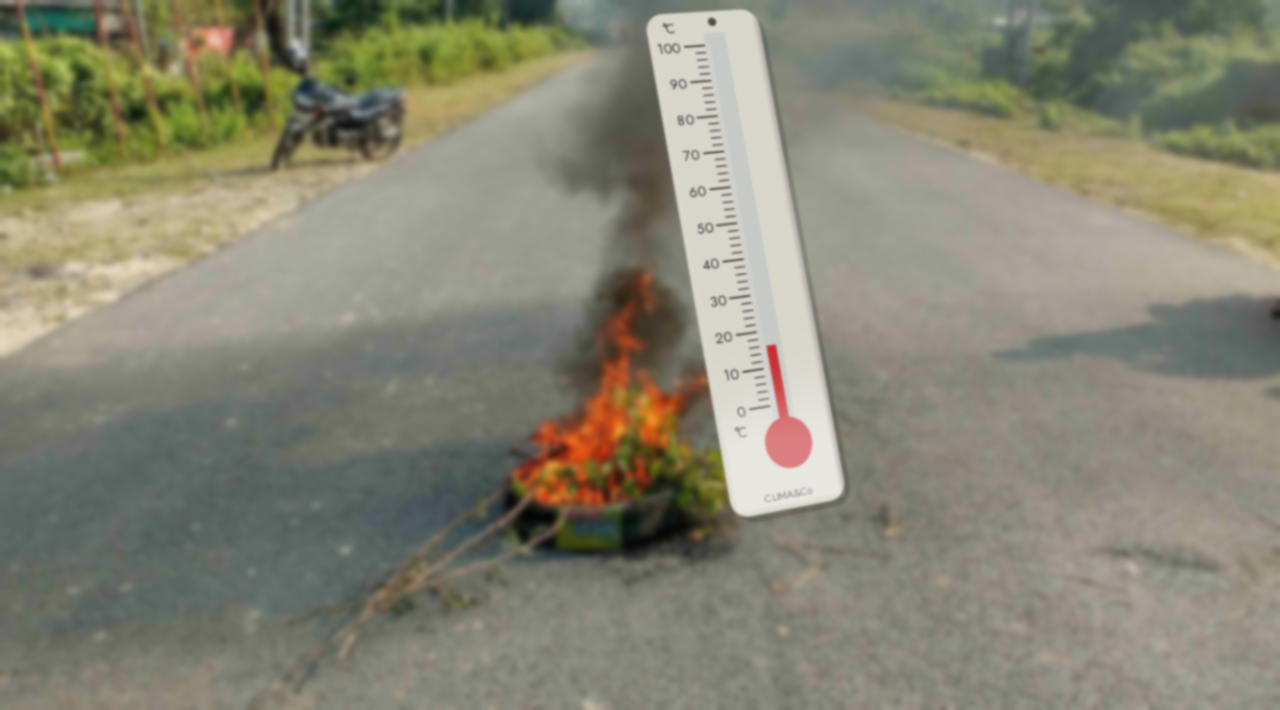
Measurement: 16 °C
